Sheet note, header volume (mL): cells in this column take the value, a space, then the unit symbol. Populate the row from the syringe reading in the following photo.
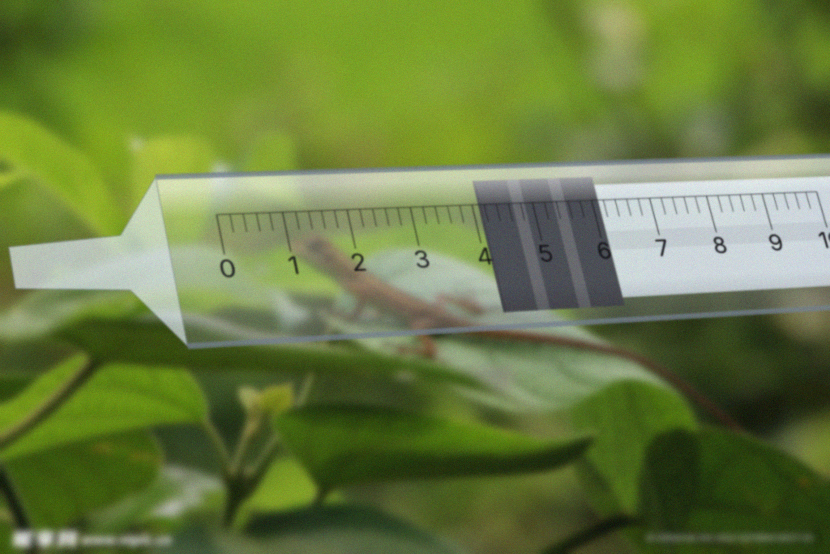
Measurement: 4.1 mL
